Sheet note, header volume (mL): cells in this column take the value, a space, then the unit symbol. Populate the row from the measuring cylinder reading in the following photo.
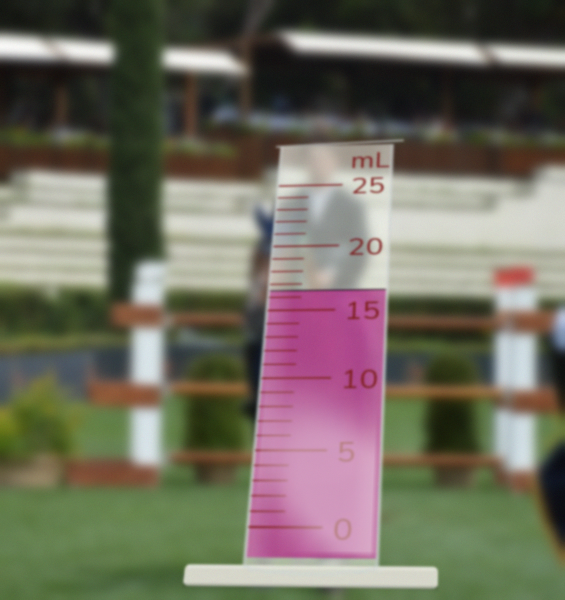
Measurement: 16.5 mL
